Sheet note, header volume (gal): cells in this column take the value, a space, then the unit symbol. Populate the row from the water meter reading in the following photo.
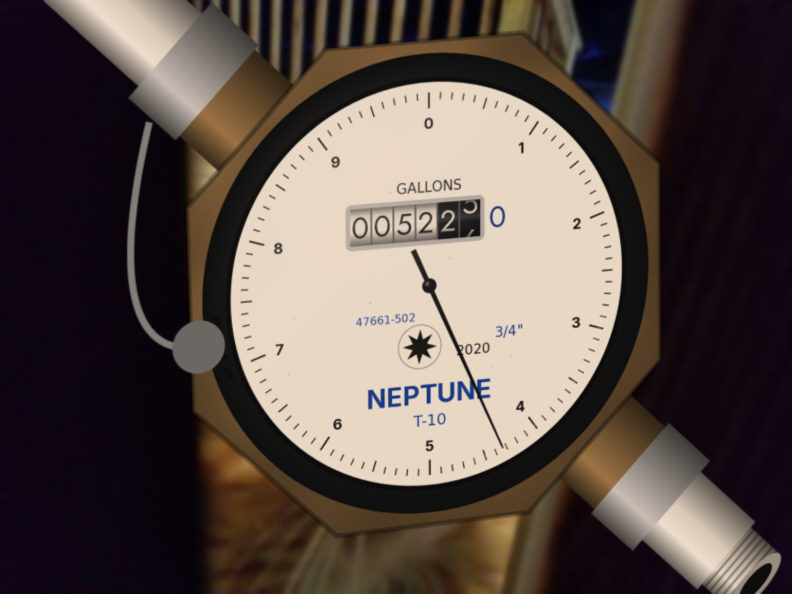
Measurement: 52254.3 gal
